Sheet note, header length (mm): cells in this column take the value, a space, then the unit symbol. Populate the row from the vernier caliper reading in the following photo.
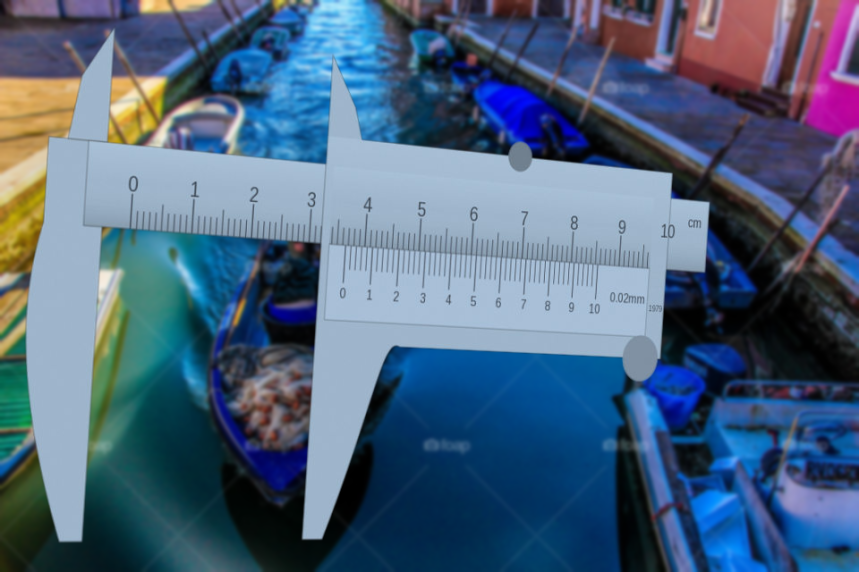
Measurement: 36.5 mm
